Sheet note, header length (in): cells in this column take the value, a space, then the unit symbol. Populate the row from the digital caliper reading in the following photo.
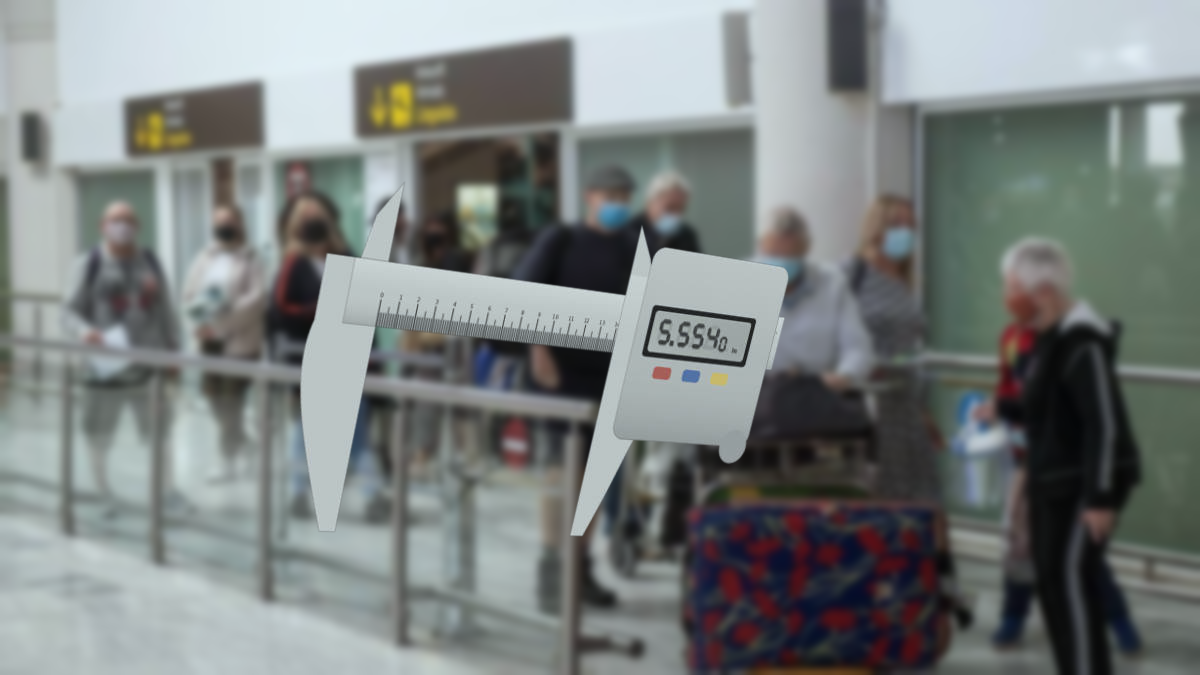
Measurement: 5.5540 in
